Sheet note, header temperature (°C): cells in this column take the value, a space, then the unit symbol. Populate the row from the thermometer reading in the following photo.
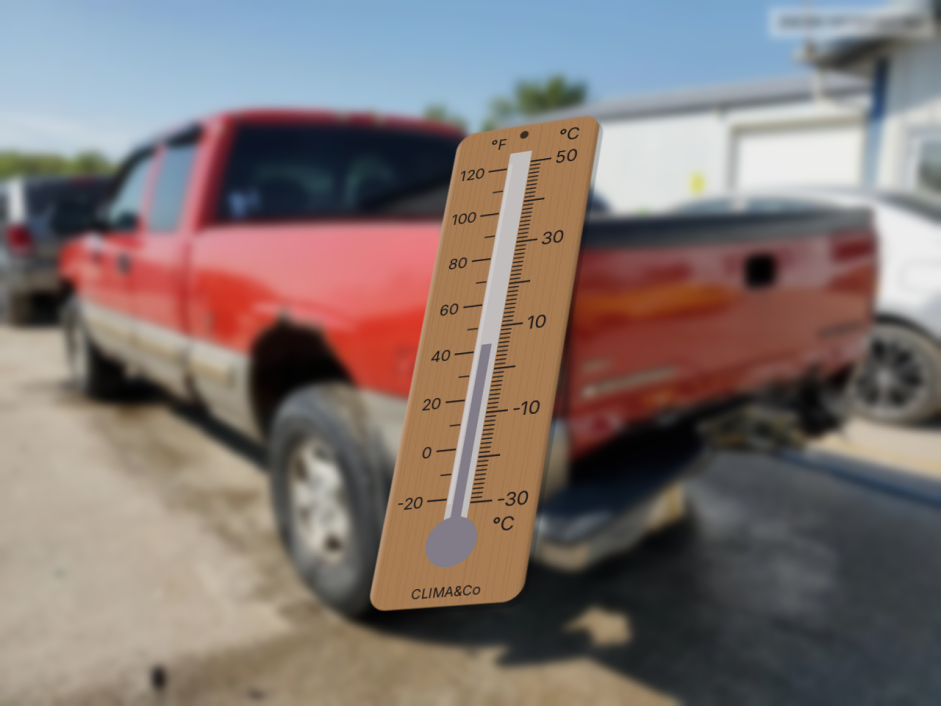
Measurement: 6 °C
